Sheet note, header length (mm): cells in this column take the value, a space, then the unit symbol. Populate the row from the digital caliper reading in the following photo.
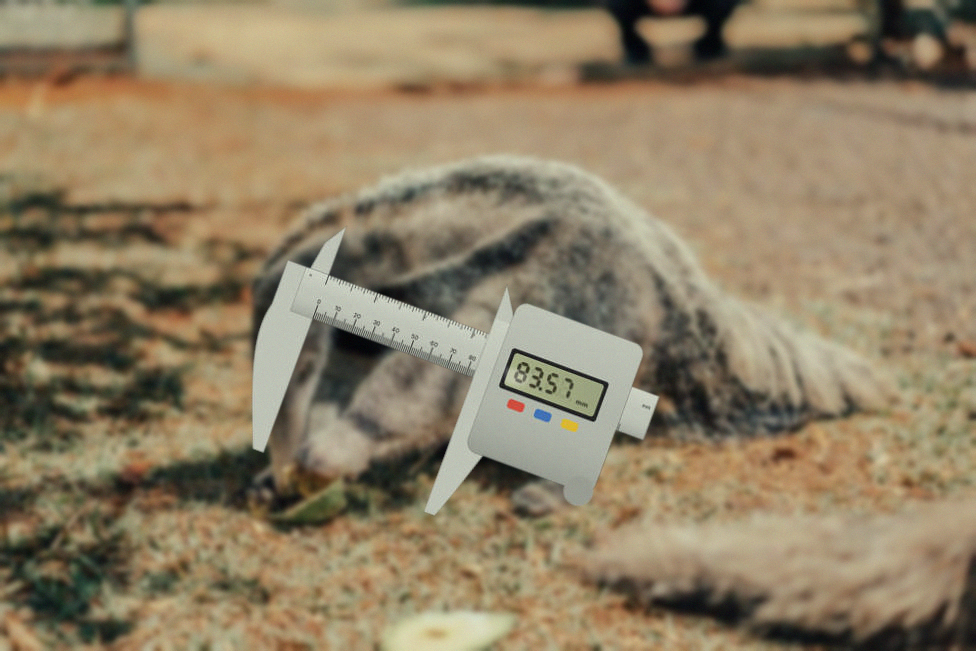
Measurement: 83.57 mm
